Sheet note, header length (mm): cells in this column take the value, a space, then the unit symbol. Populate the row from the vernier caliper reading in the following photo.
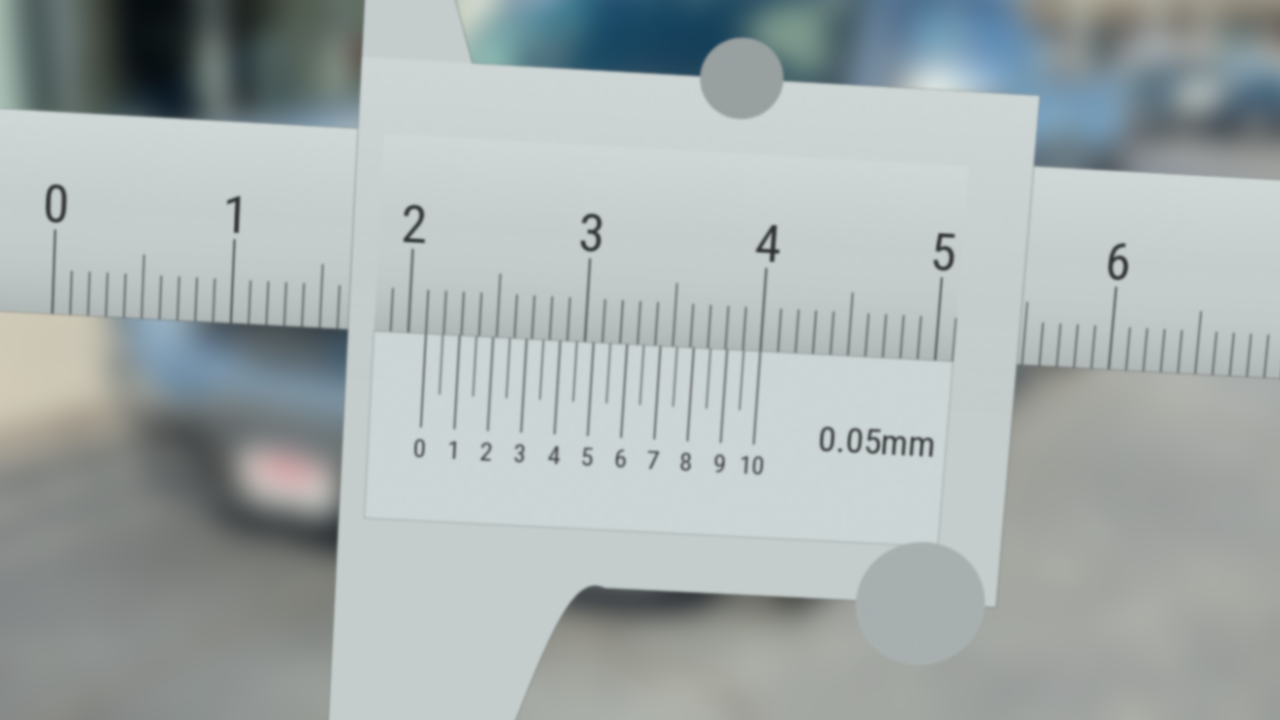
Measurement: 21.0 mm
